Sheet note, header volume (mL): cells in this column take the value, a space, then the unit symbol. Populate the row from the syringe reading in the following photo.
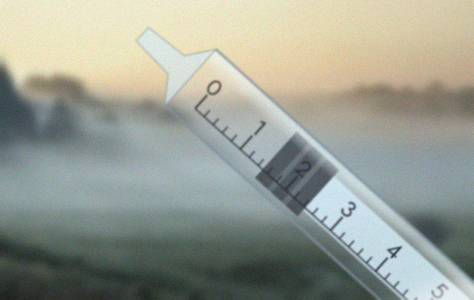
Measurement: 1.5 mL
